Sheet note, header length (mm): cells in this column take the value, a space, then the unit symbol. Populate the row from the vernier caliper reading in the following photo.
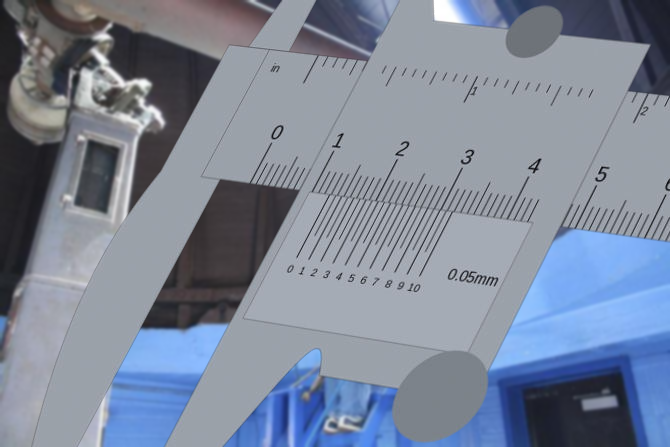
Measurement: 12.8 mm
